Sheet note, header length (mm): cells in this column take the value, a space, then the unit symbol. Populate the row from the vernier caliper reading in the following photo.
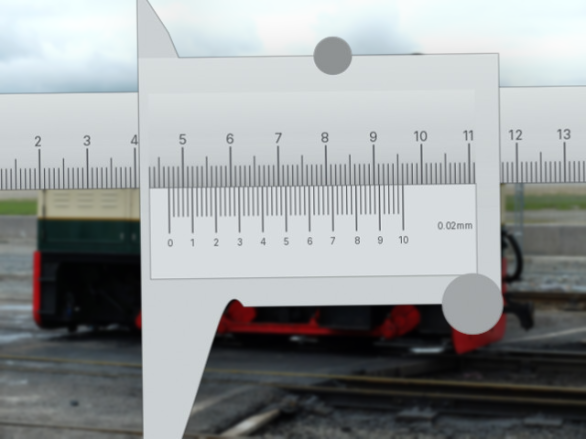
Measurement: 47.0 mm
